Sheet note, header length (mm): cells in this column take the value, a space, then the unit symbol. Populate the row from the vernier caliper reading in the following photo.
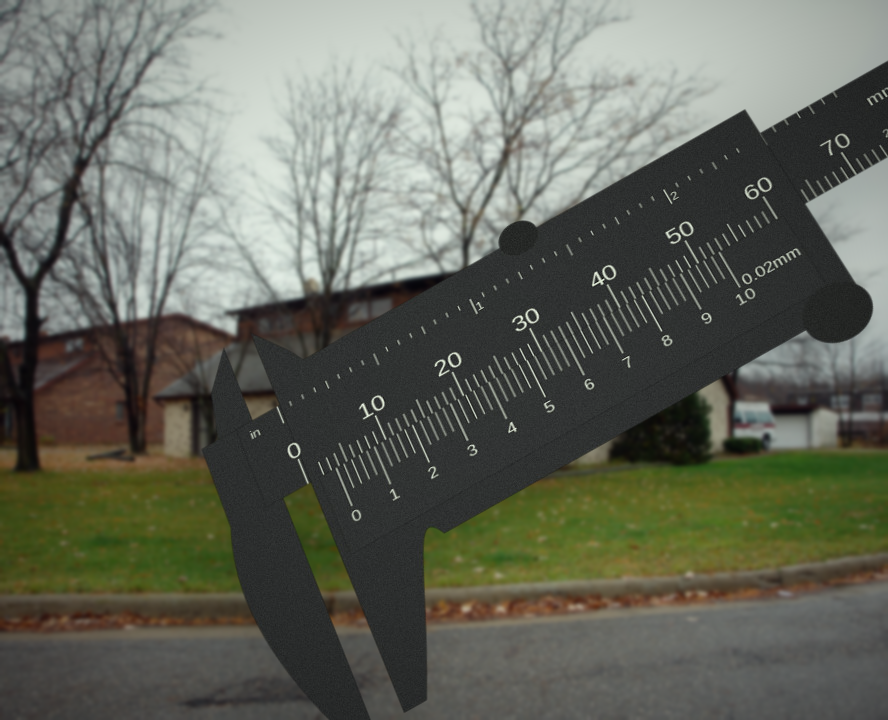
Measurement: 3.6 mm
